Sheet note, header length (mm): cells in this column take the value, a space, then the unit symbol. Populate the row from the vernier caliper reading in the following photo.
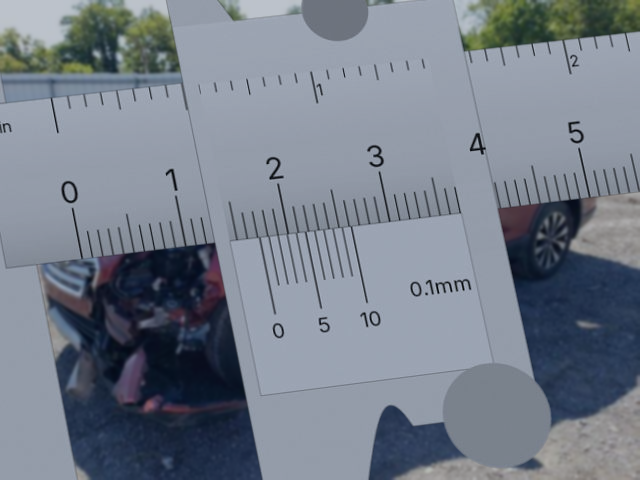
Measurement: 17.2 mm
